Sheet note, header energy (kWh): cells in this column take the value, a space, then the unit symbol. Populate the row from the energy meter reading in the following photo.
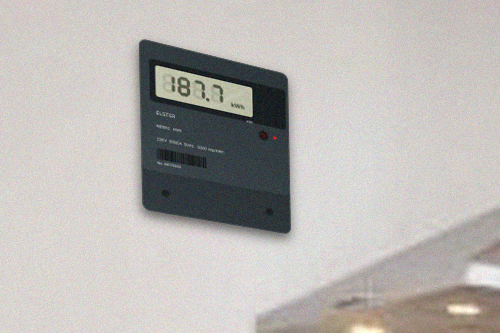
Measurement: 187.7 kWh
